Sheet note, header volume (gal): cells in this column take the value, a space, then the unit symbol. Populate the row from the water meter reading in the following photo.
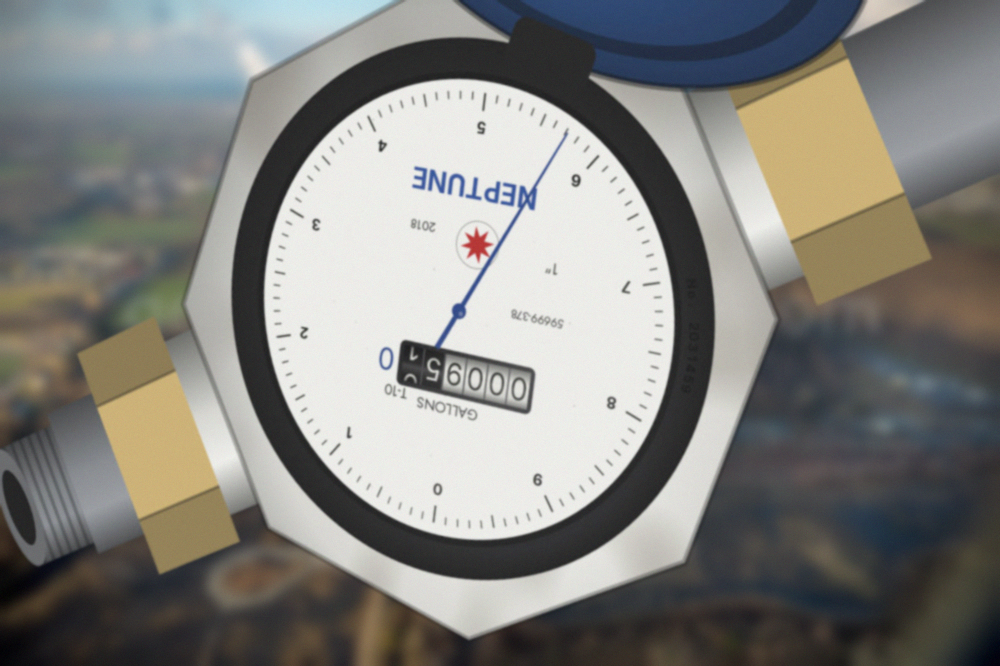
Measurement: 9505.7 gal
